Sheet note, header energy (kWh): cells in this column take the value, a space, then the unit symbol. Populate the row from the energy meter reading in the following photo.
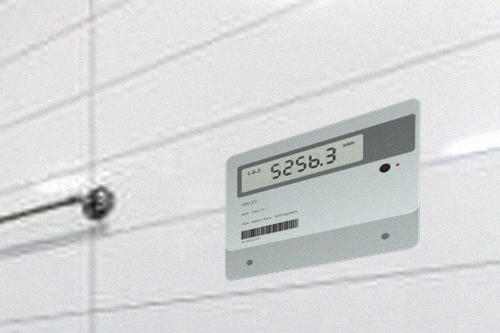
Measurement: 5256.3 kWh
